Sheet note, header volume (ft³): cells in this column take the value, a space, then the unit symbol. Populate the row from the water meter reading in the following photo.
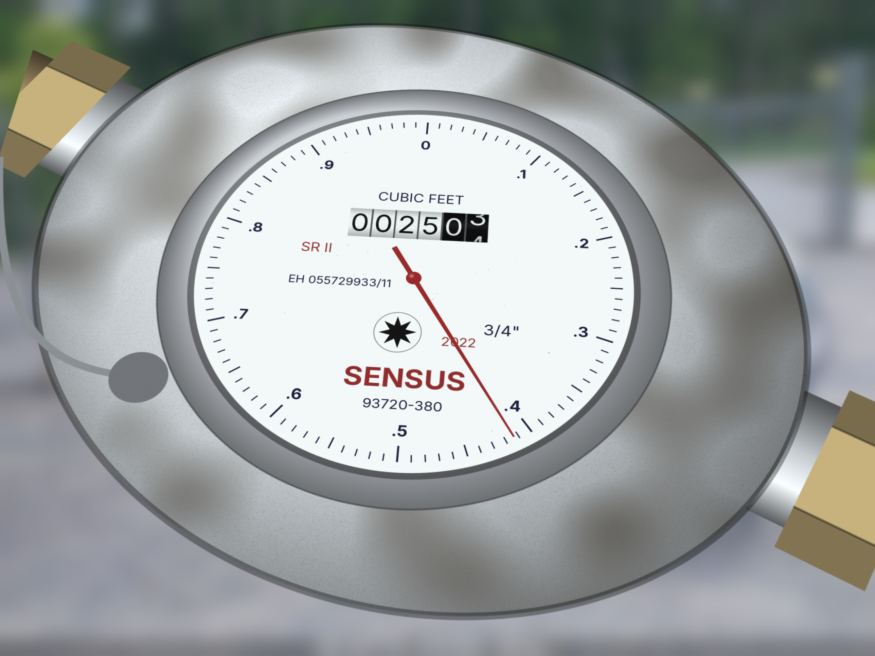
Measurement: 2503.41 ft³
